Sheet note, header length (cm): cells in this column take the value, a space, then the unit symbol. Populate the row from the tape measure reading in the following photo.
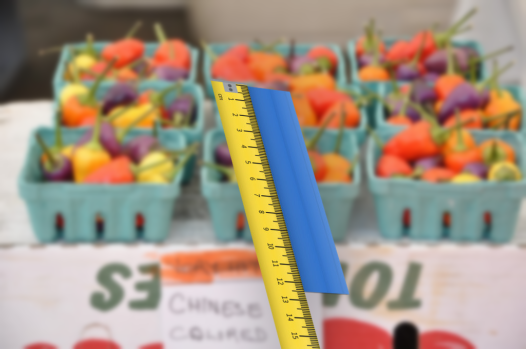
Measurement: 12.5 cm
